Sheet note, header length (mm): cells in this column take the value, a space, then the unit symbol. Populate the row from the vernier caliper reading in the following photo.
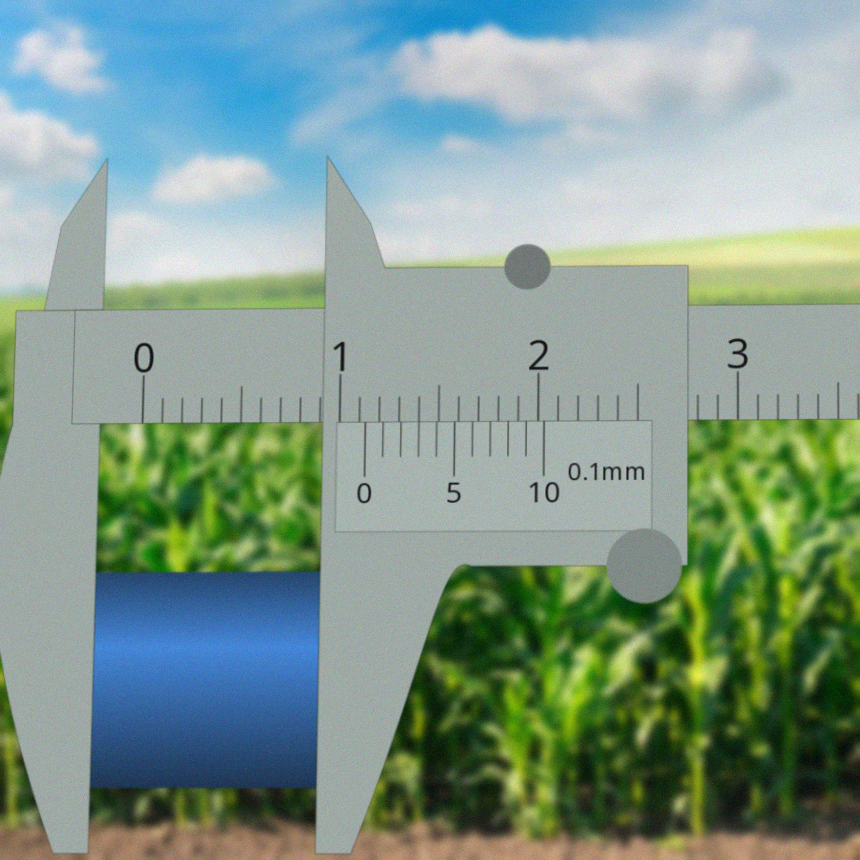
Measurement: 11.3 mm
